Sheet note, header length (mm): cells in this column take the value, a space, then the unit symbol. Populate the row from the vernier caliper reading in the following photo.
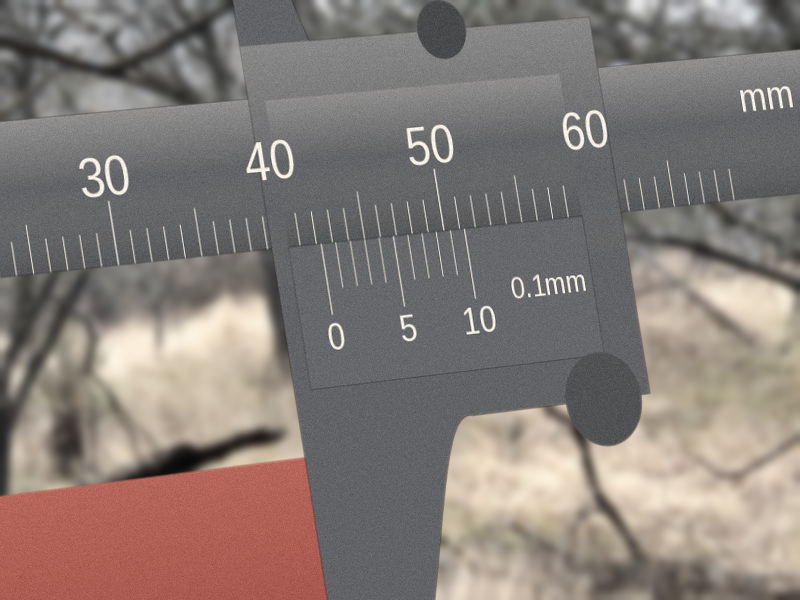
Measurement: 42.3 mm
